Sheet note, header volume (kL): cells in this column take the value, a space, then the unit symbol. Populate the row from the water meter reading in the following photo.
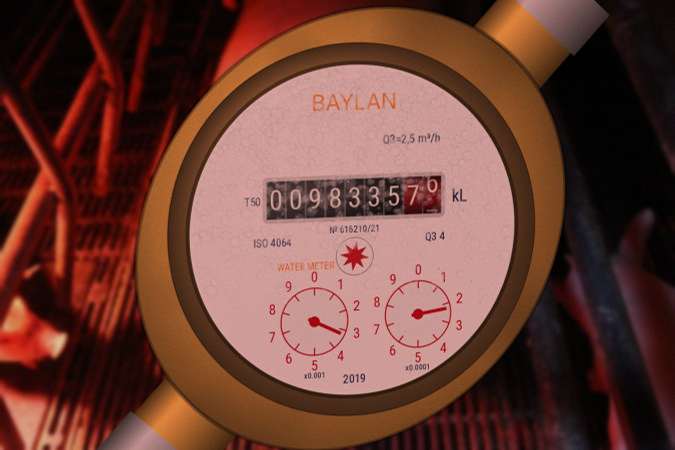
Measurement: 98335.7632 kL
